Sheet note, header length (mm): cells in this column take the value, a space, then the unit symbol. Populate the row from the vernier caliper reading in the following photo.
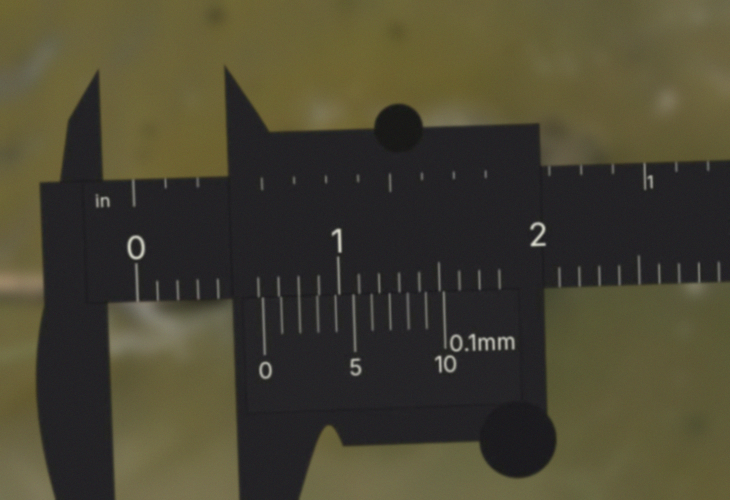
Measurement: 6.2 mm
